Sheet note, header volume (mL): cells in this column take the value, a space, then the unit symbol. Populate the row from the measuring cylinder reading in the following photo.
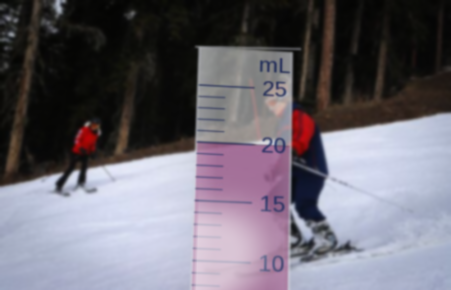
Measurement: 20 mL
